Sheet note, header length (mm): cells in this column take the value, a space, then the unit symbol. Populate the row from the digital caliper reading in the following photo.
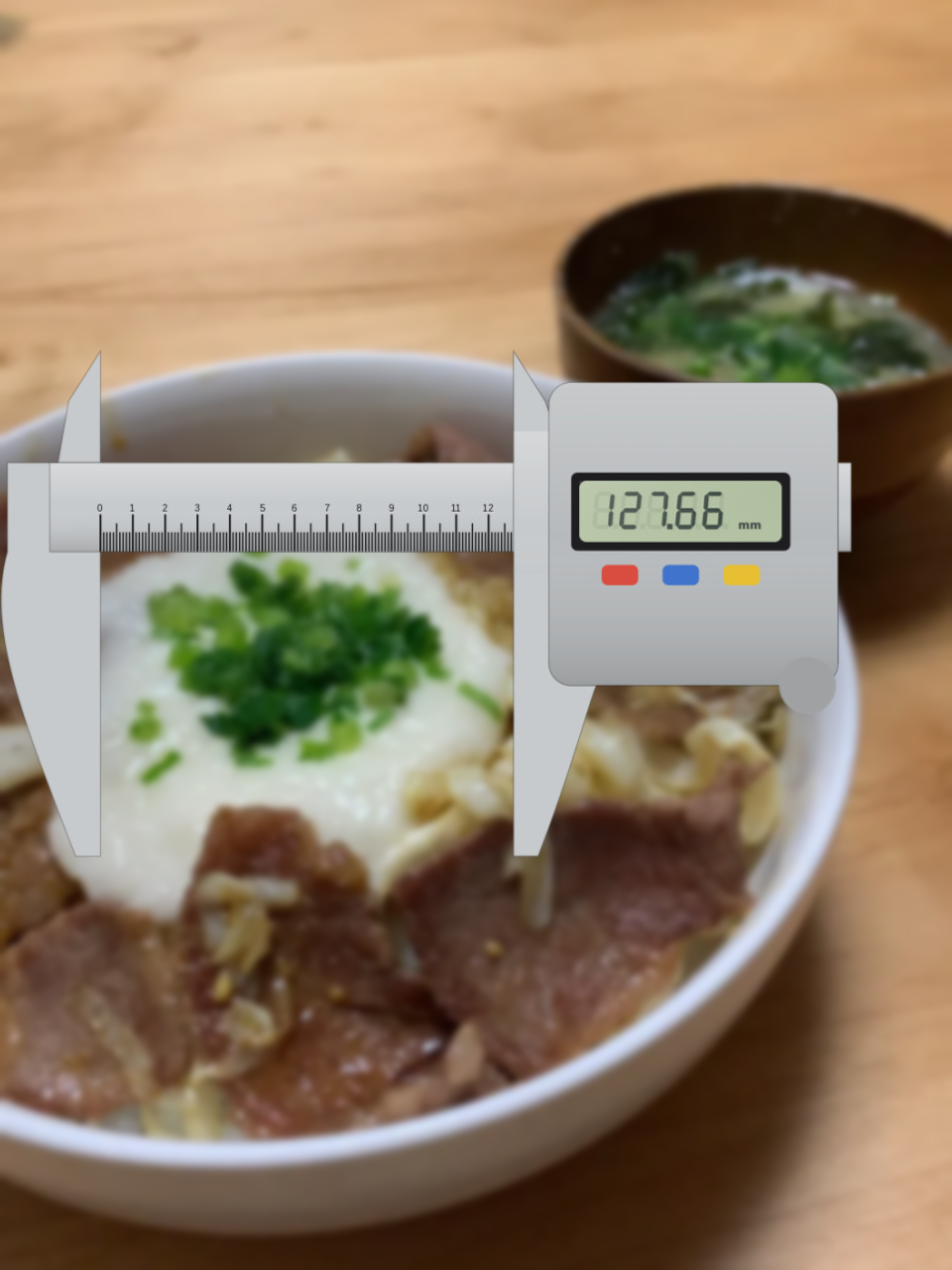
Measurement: 127.66 mm
